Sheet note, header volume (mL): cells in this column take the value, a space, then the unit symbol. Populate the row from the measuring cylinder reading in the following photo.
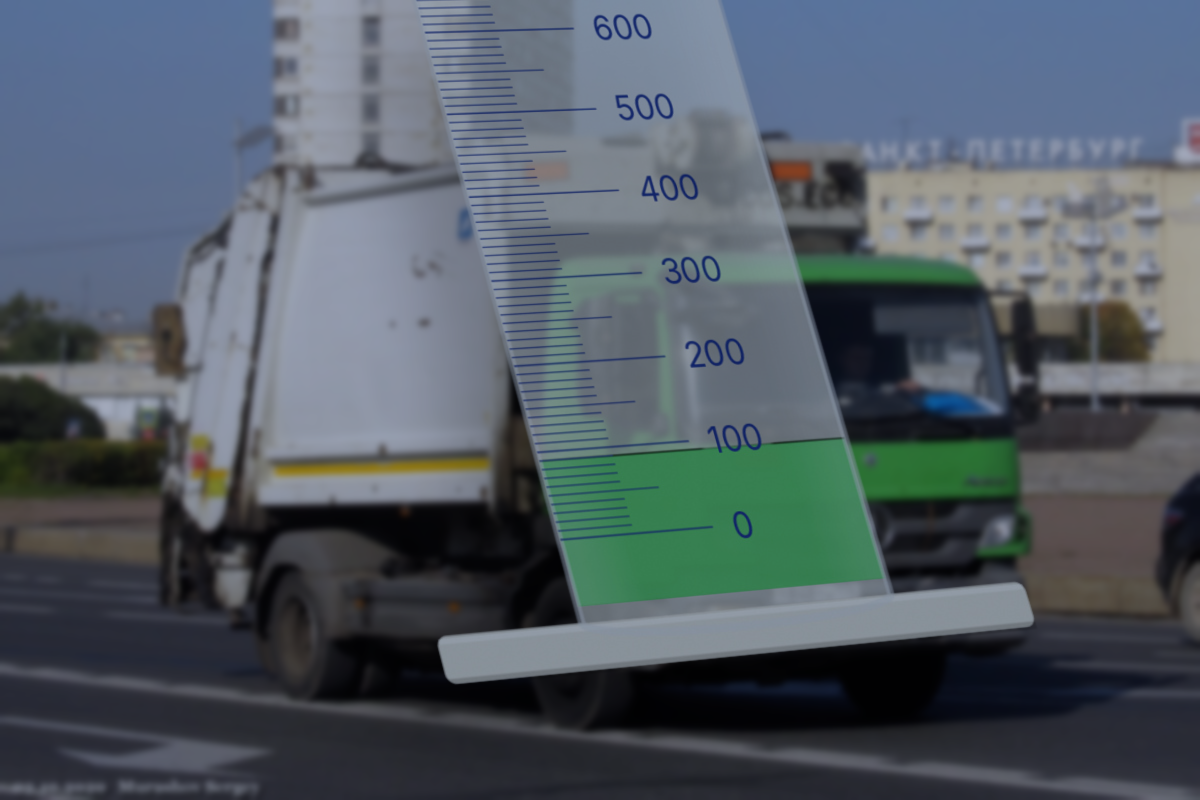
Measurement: 90 mL
